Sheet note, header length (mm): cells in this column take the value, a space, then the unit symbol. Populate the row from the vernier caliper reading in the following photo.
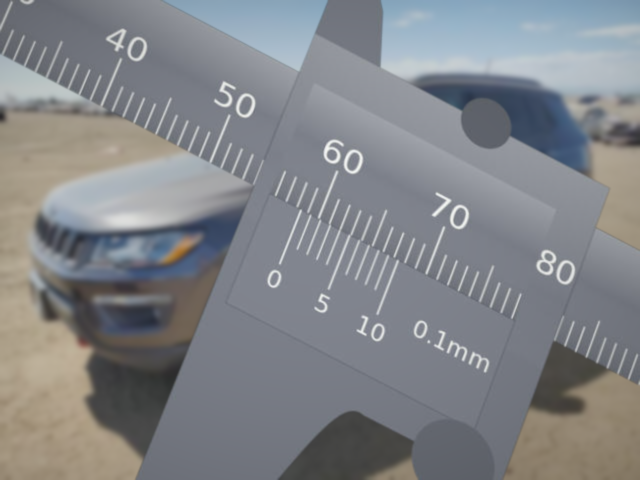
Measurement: 58.4 mm
